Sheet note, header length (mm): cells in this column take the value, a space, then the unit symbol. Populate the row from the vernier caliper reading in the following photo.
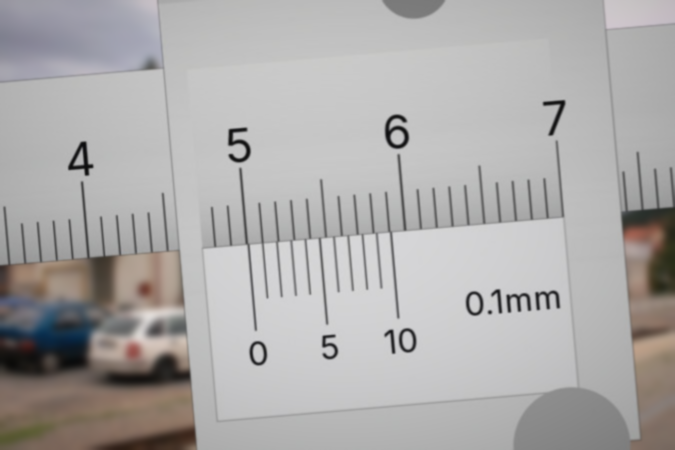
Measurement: 50.1 mm
